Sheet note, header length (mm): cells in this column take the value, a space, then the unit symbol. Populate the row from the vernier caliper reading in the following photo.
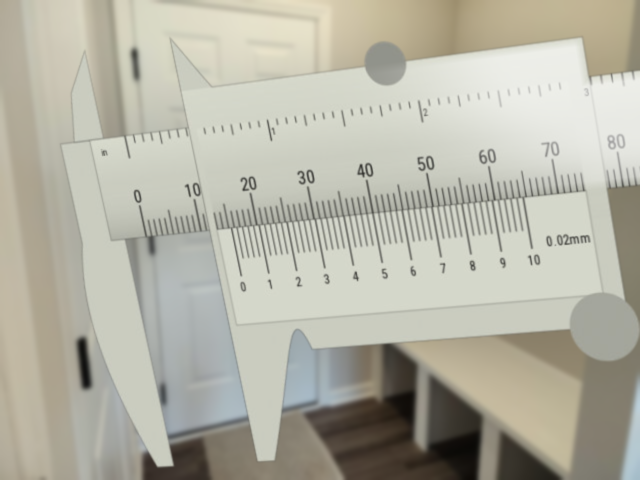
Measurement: 15.5 mm
